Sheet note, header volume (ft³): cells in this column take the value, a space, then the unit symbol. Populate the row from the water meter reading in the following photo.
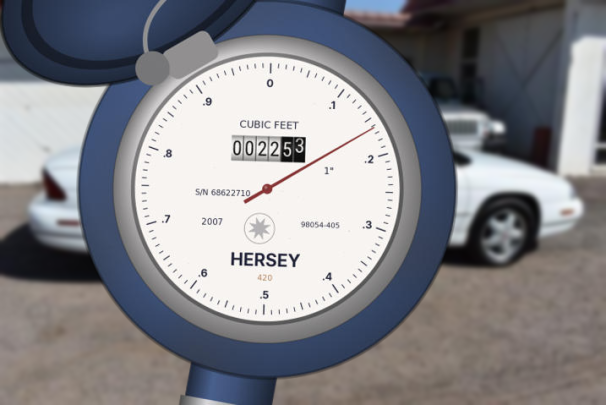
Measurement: 2253.16 ft³
